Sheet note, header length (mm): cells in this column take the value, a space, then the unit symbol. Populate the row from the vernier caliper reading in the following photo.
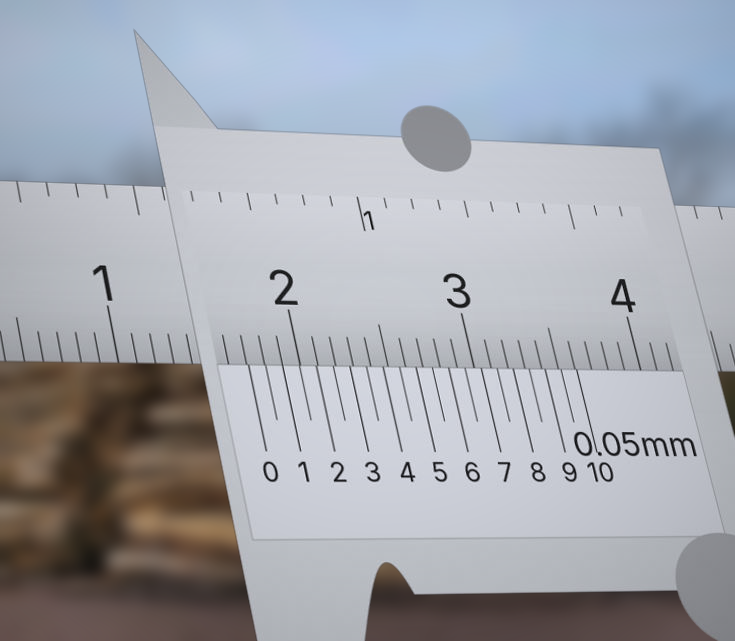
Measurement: 17.1 mm
